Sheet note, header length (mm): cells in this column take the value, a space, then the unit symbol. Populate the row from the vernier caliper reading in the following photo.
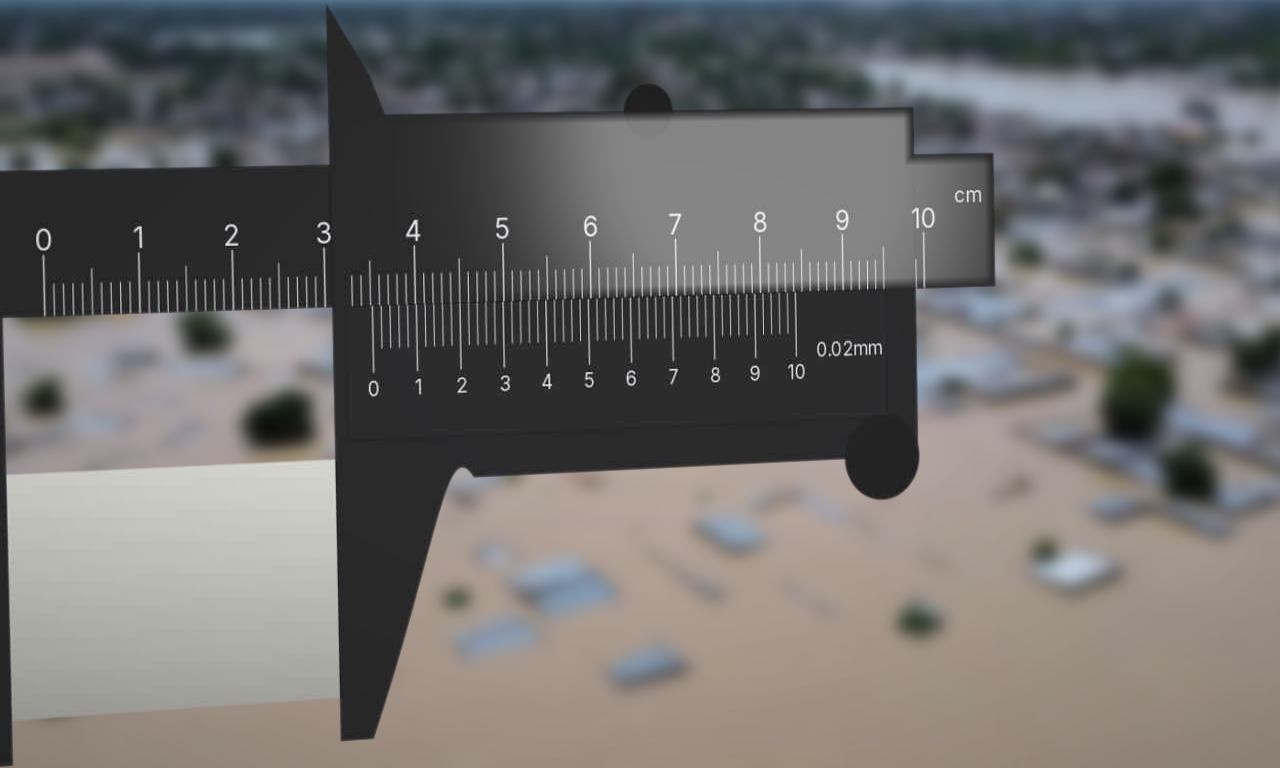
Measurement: 35.2 mm
